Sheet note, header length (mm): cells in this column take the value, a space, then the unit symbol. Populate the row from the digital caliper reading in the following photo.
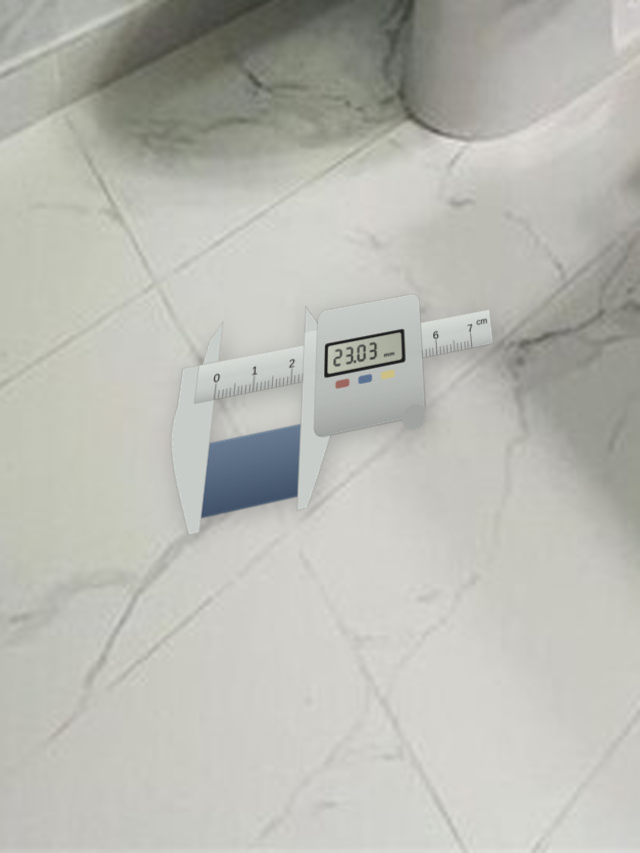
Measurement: 23.03 mm
